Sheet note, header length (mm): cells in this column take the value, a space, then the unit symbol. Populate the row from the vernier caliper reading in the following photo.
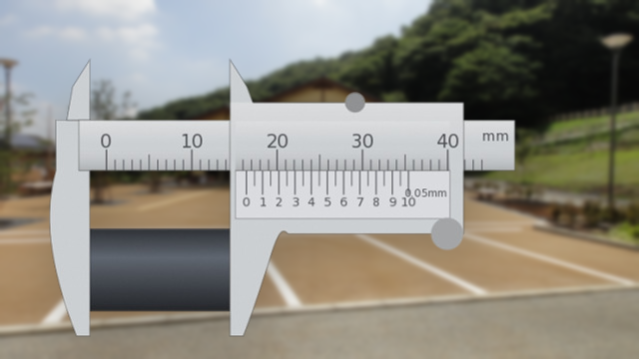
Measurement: 16.4 mm
